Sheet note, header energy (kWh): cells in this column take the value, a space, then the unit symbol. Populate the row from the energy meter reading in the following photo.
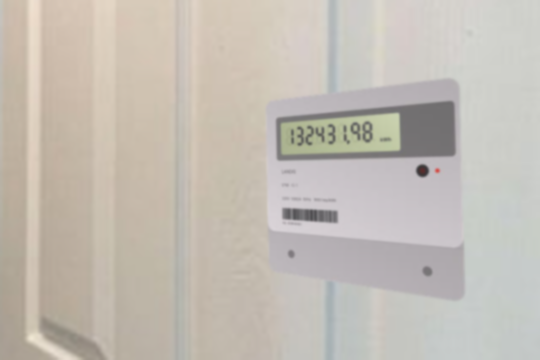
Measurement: 132431.98 kWh
